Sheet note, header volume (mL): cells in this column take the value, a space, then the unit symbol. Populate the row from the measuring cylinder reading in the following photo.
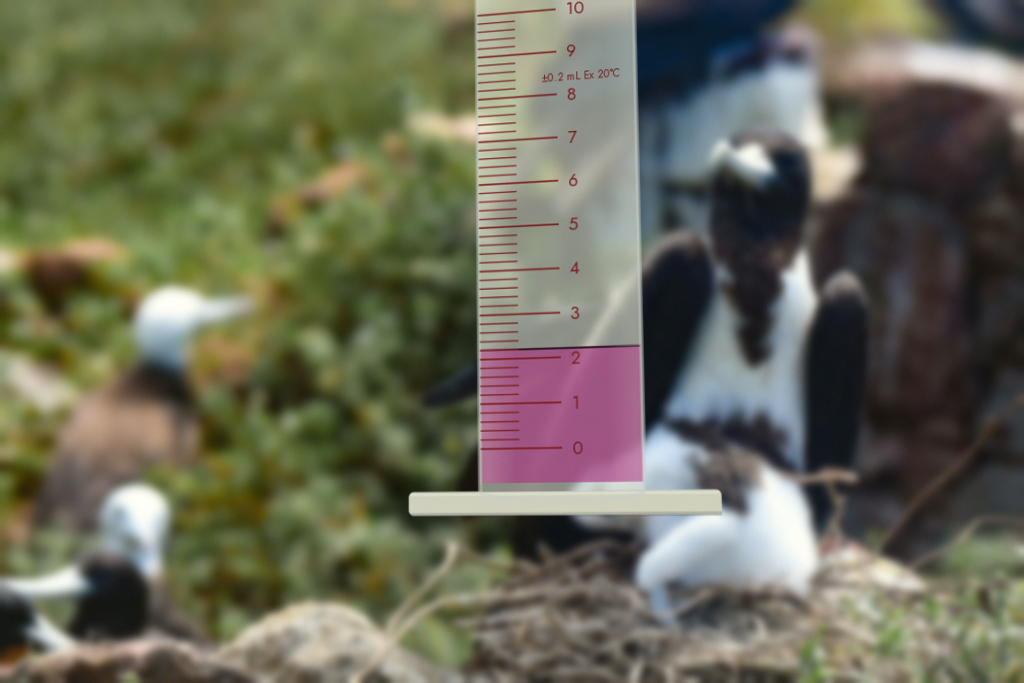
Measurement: 2.2 mL
